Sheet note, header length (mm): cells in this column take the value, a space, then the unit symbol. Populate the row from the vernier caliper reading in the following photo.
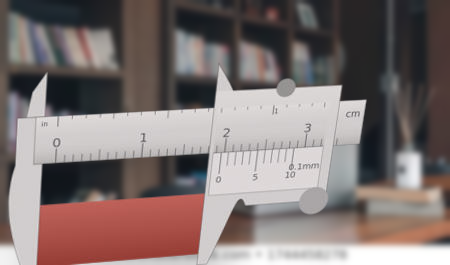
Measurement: 19.6 mm
